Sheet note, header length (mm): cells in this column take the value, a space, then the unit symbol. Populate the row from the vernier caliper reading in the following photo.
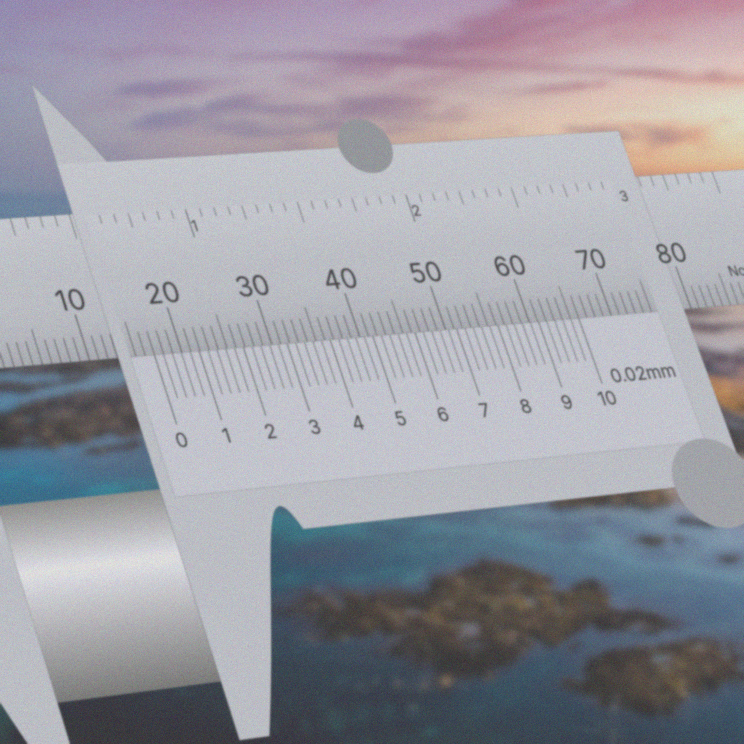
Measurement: 17.0 mm
